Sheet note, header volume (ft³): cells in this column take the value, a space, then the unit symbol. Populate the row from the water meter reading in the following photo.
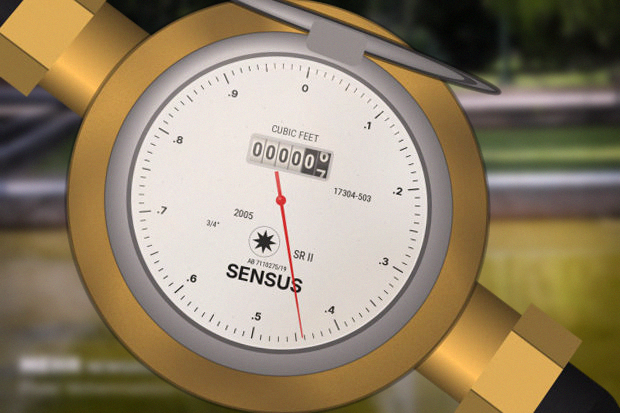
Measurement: 6.44 ft³
